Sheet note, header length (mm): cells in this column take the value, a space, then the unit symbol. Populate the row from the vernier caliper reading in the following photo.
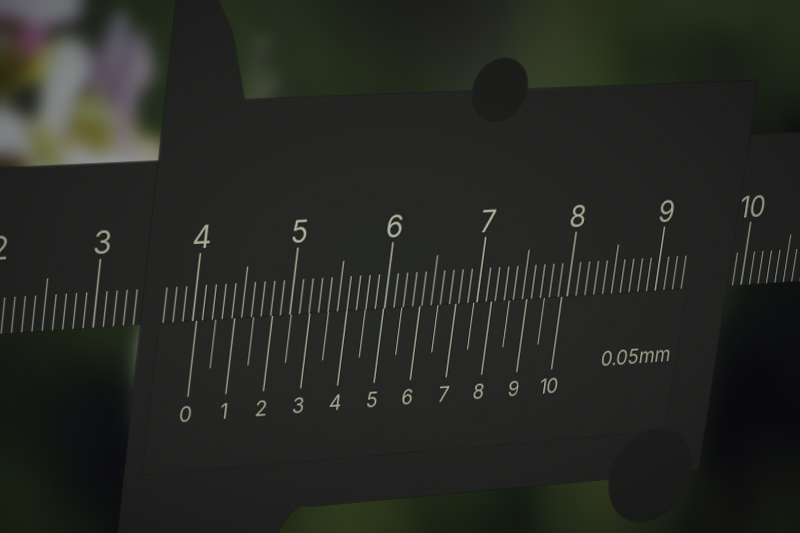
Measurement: 40.4 mm
